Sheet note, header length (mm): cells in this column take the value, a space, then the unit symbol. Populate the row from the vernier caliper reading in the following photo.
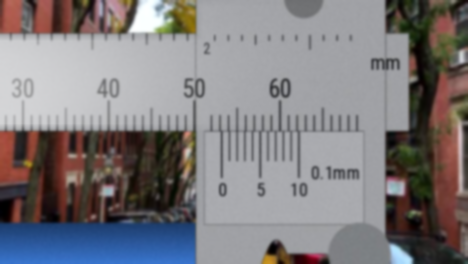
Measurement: 53.2 mm
